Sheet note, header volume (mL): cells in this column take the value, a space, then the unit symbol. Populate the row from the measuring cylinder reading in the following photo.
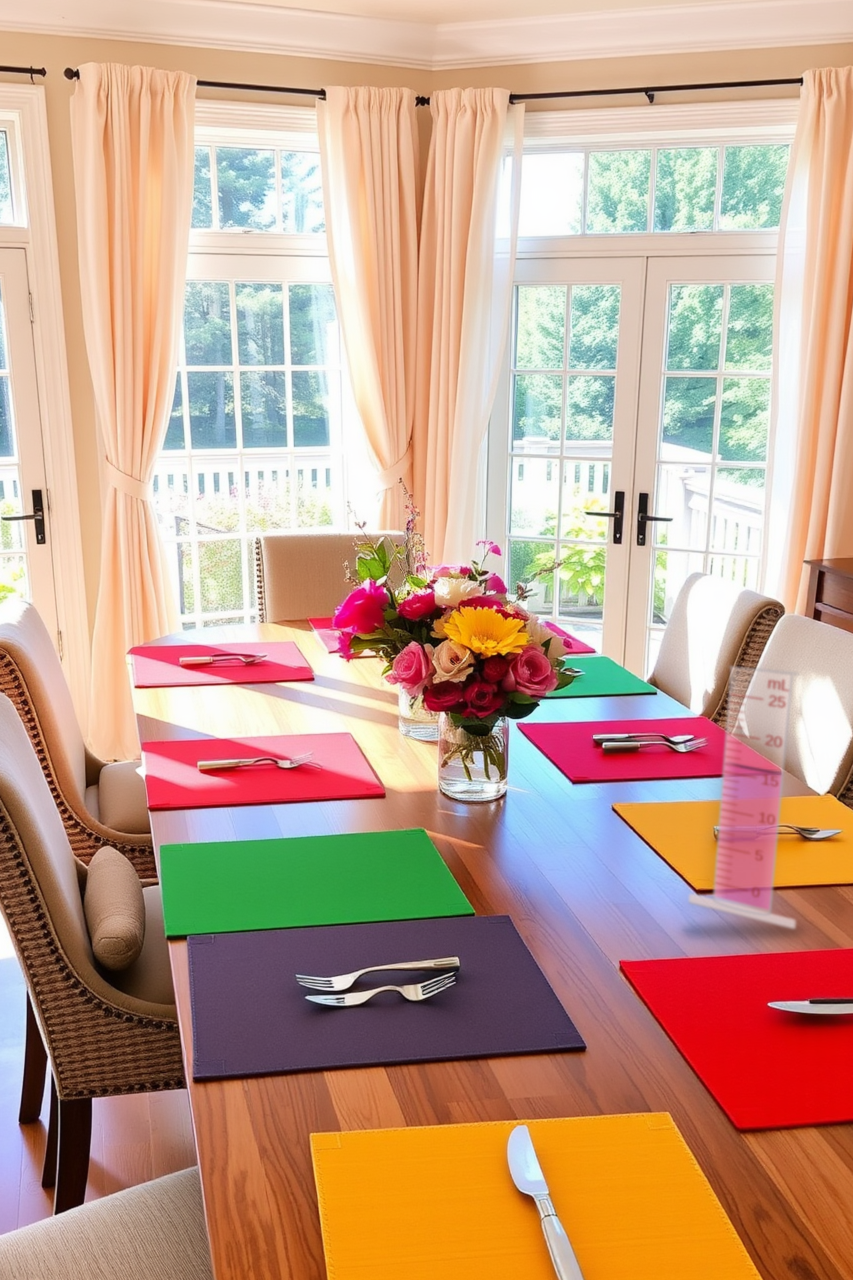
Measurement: 16 mL
